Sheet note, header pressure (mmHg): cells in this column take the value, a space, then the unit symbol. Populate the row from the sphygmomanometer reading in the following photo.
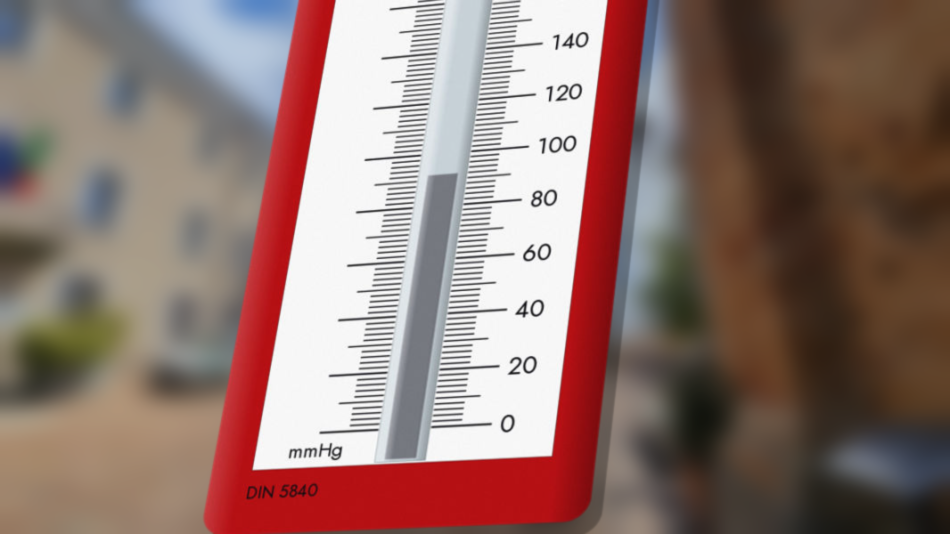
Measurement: 92 mmHg
